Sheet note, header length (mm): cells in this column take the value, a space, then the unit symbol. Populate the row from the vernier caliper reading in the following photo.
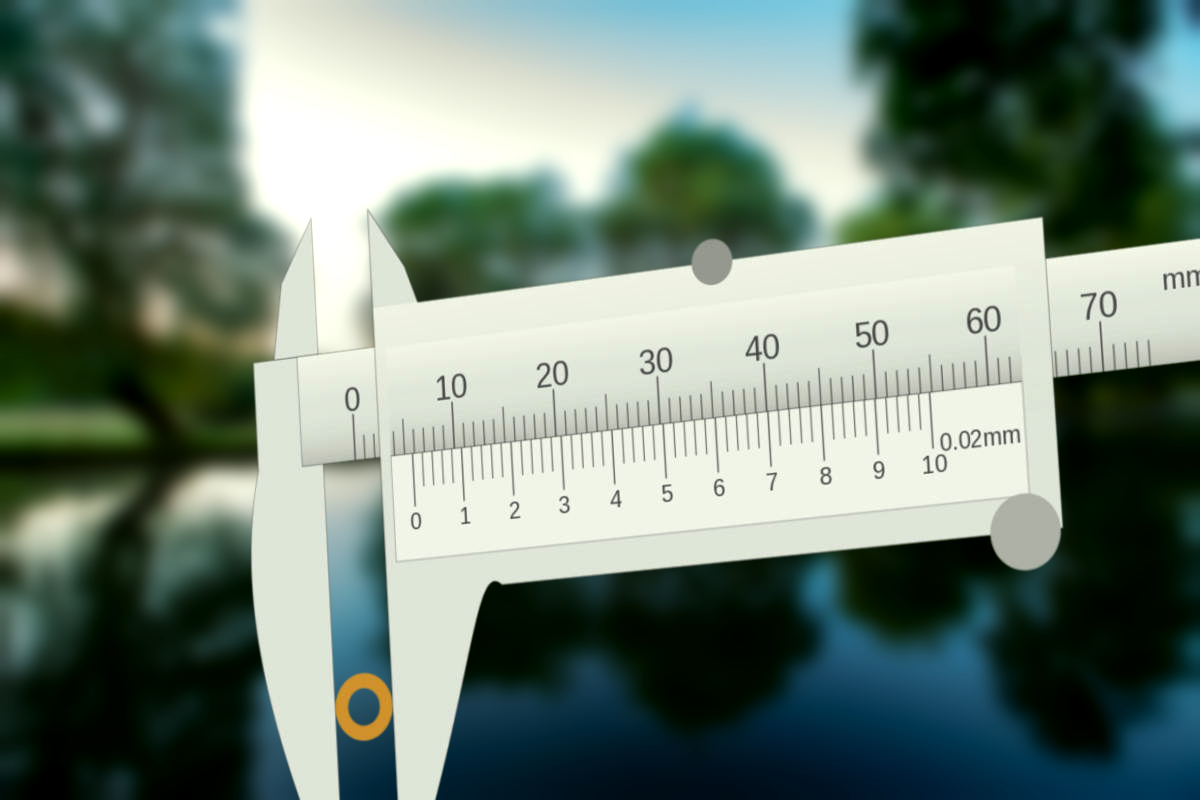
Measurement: 5.8 mm
